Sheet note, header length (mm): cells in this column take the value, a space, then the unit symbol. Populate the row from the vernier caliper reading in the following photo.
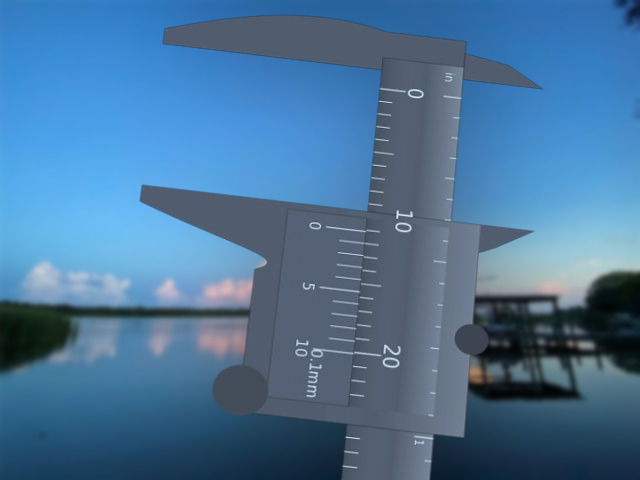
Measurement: 11.1 mm
